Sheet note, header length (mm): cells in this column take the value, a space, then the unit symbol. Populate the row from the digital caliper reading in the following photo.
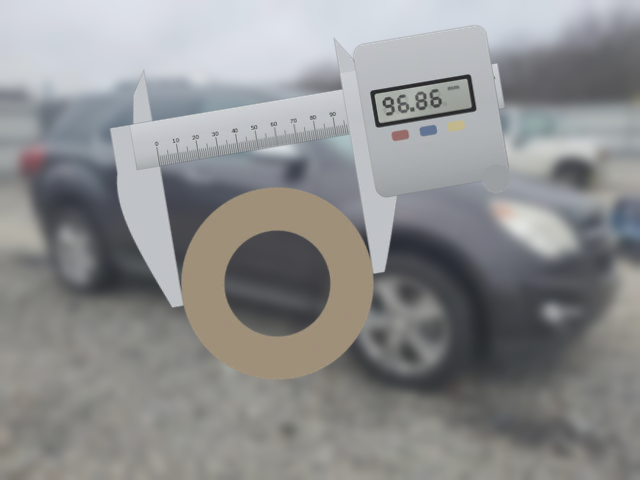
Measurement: 96.86 mm
